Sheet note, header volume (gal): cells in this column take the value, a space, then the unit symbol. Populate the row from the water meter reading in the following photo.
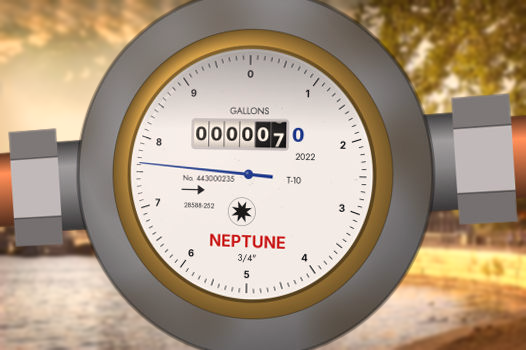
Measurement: 67.6 gal
